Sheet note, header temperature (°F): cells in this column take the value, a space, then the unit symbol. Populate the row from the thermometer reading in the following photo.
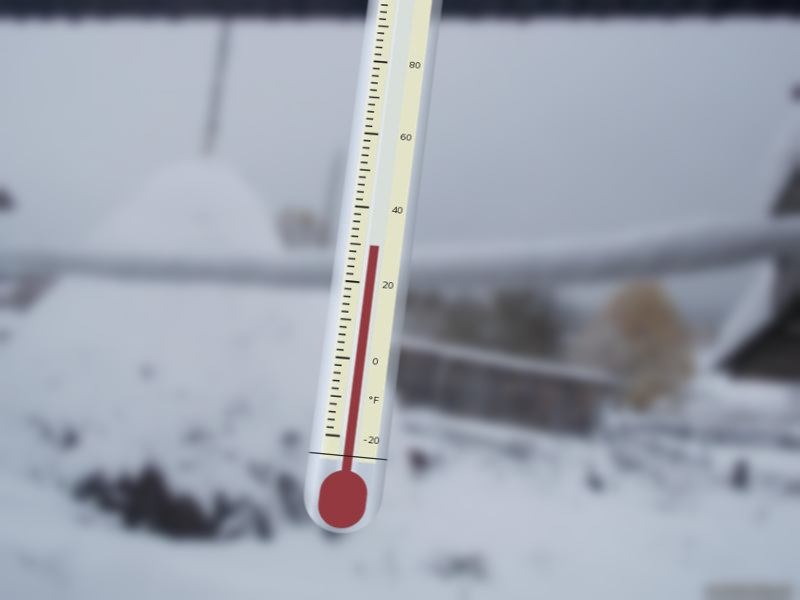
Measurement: 30 °F
